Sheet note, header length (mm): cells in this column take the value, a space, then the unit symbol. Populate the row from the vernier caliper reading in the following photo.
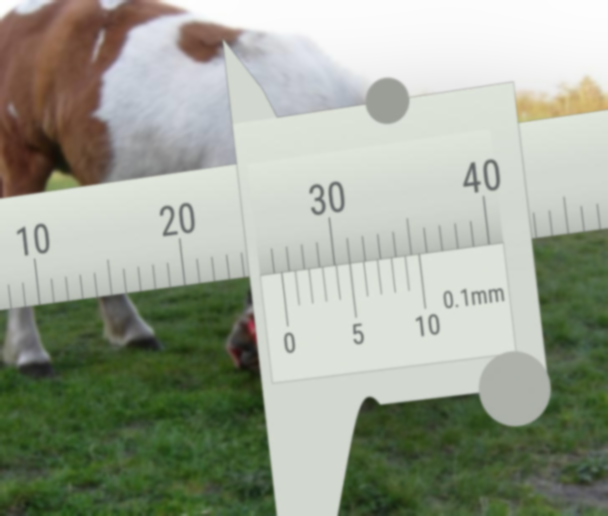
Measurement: 26.5 mm
